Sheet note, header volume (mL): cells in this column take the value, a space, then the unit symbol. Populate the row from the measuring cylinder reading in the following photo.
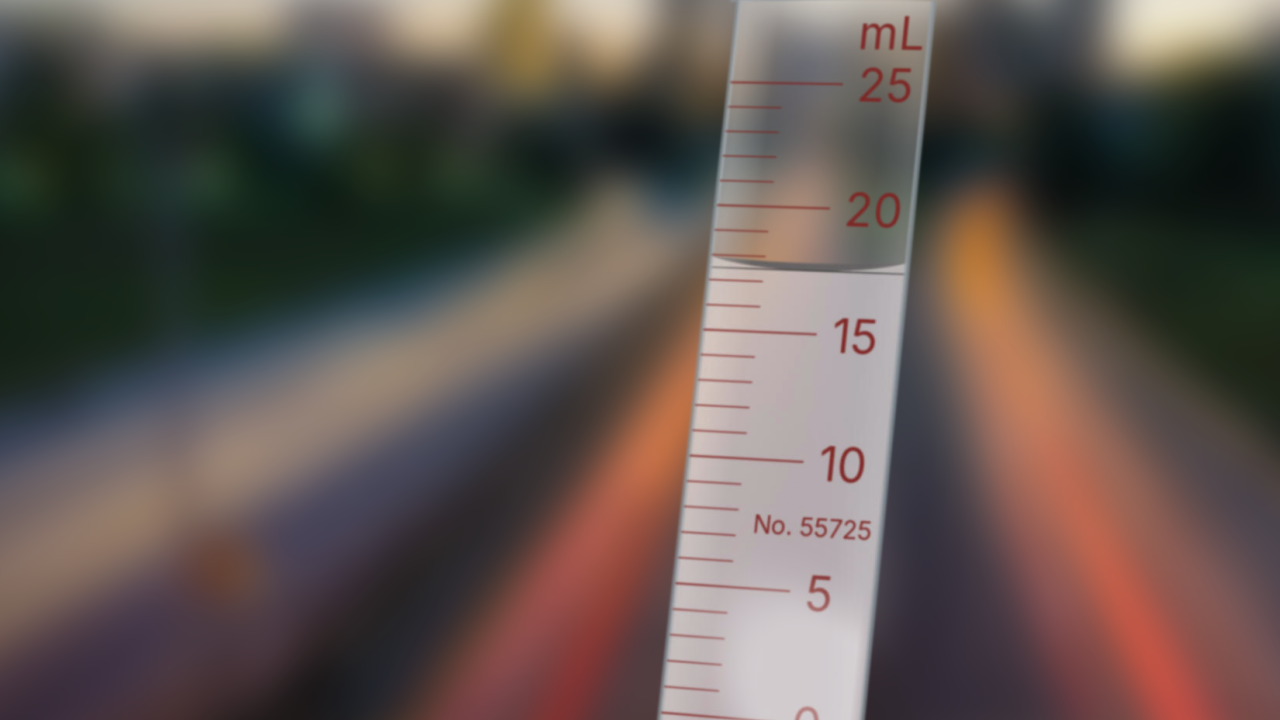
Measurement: 17.5 mL
